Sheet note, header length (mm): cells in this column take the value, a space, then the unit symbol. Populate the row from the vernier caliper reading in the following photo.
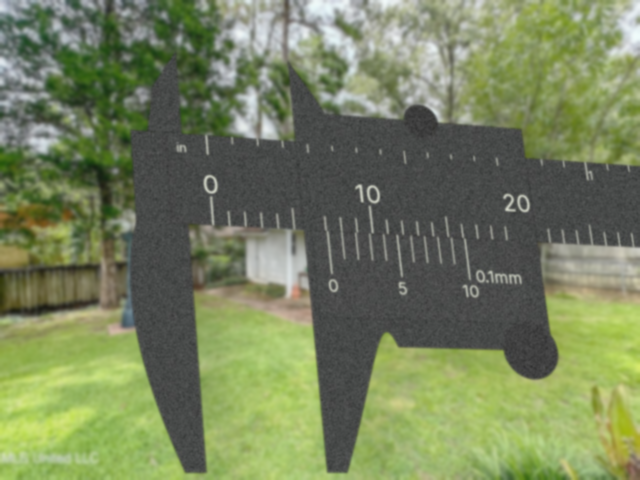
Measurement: 7.1 mm
